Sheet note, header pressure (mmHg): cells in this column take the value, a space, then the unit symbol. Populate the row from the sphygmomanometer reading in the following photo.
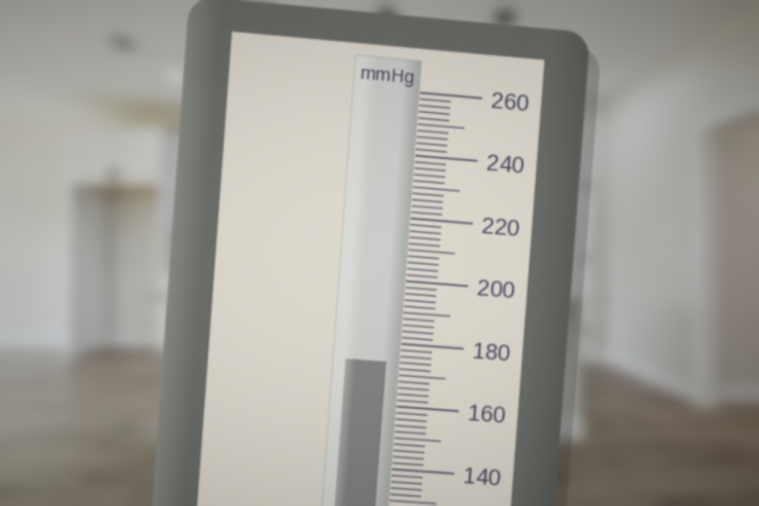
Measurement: 174 mmHg
